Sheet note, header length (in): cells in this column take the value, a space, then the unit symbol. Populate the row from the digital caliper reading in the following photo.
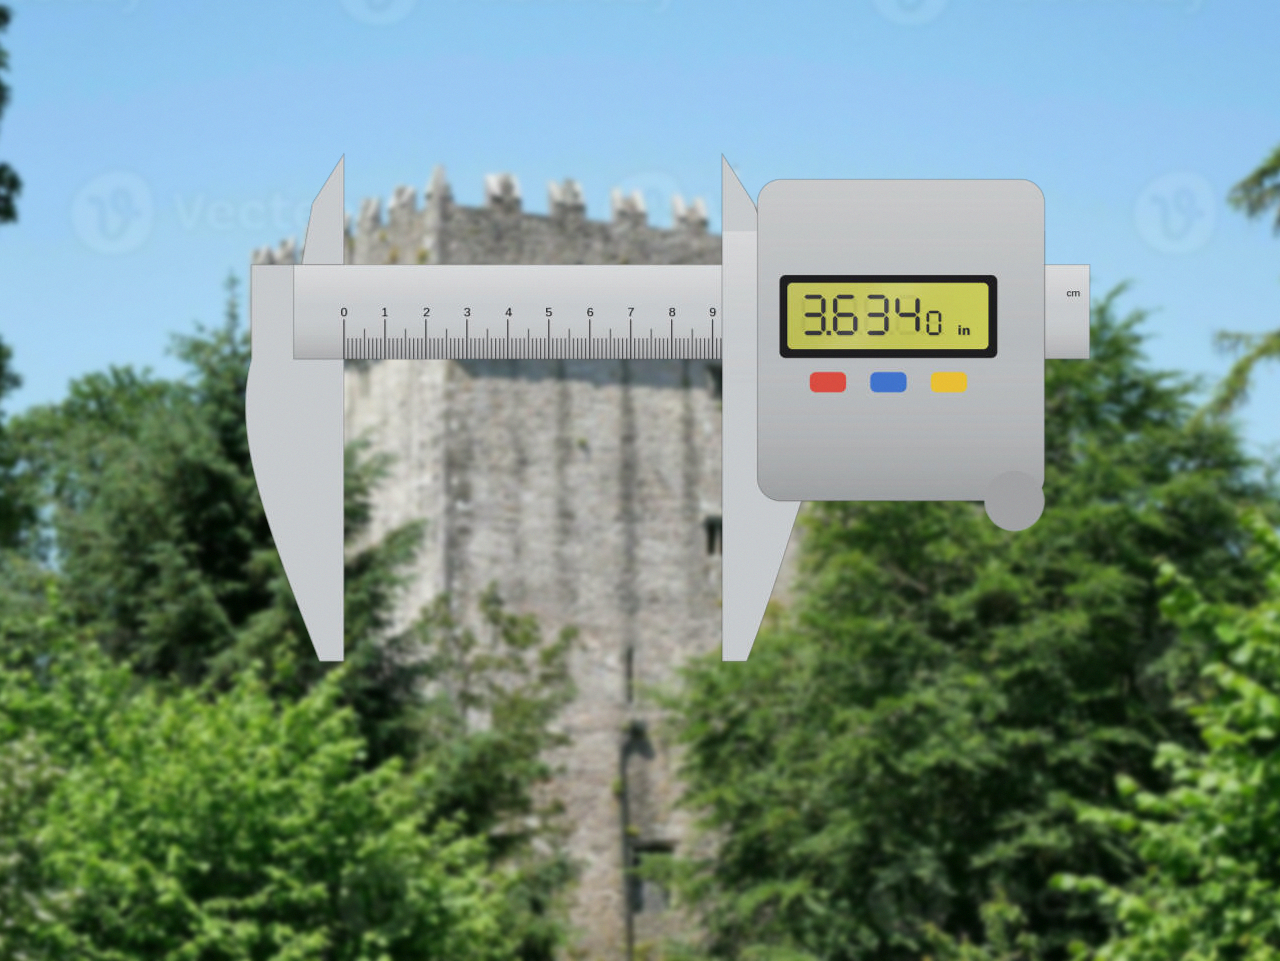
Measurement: 3.6340 in
